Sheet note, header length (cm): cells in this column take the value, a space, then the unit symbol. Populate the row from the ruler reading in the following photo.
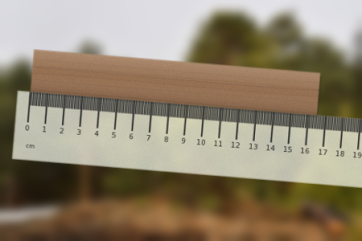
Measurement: 16.5 cm
